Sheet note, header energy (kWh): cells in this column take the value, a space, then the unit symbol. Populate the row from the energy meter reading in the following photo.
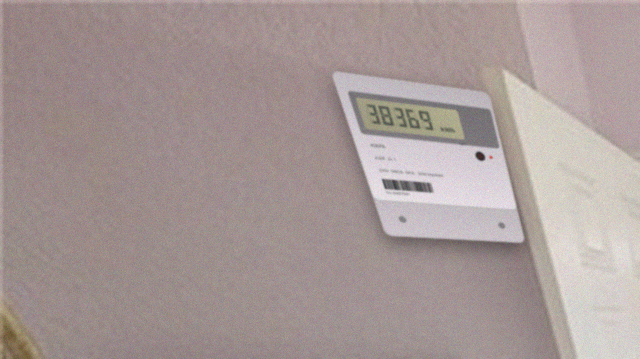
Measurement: 38369 kWh
